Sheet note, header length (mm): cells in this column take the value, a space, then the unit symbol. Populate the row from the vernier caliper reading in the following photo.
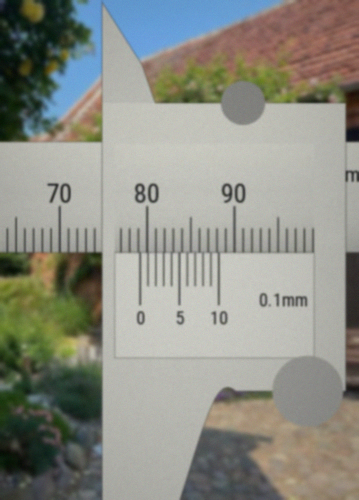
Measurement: 79.2 mm
